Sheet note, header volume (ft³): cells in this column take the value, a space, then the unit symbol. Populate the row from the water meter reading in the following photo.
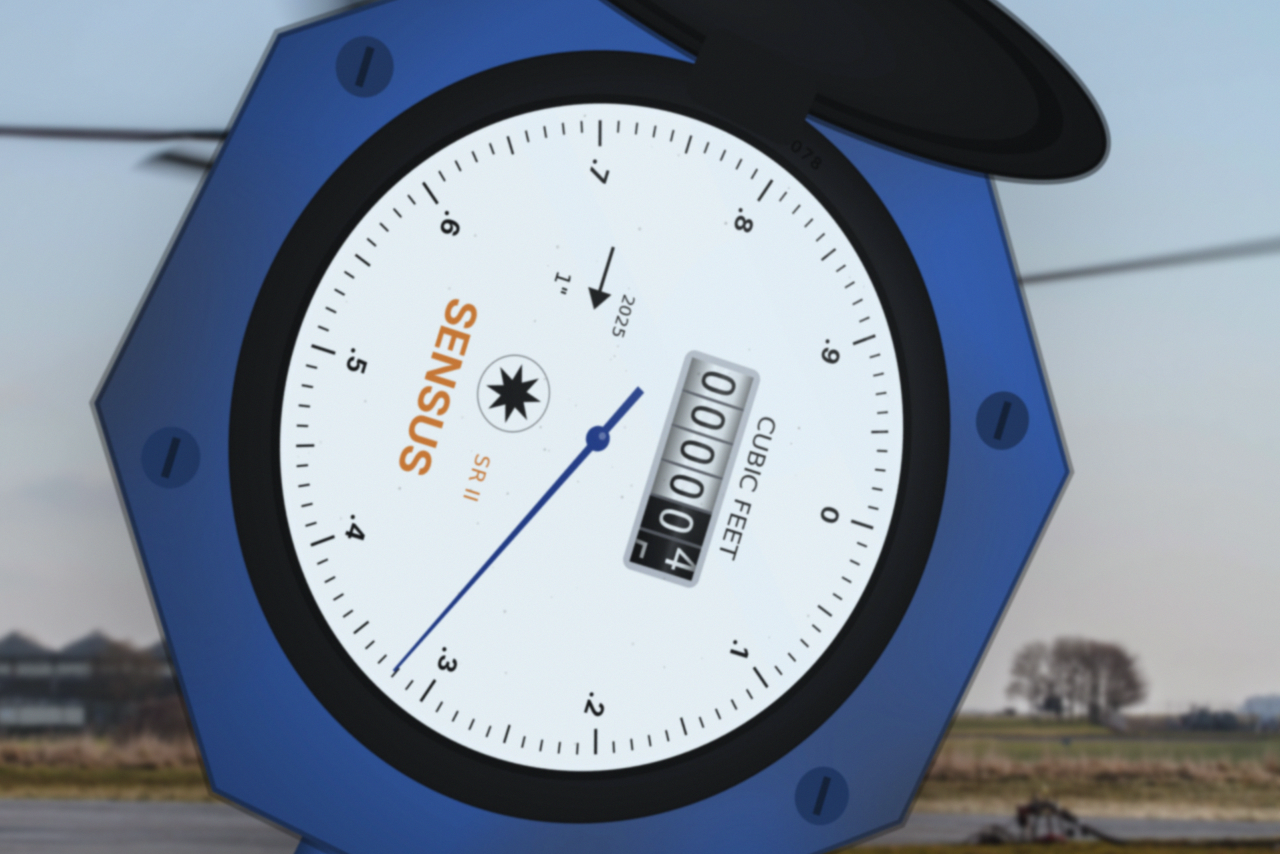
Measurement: 4.32 ft³
